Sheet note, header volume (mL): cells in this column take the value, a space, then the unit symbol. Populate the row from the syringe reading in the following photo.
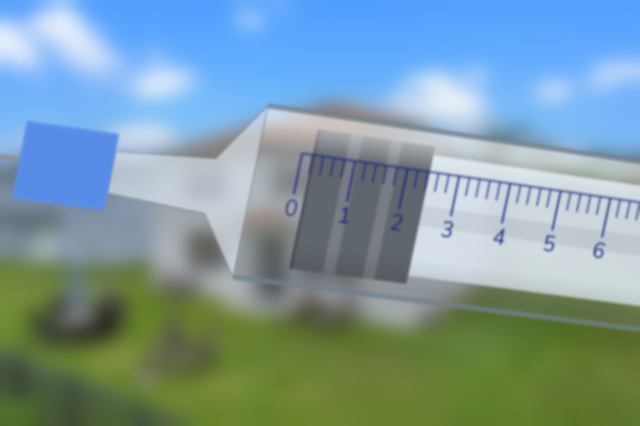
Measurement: 0.2 mL
